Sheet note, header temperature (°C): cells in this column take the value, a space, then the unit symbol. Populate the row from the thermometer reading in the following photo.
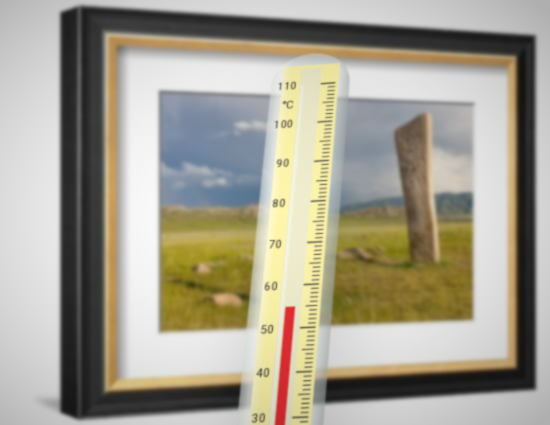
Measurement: 55 °C
